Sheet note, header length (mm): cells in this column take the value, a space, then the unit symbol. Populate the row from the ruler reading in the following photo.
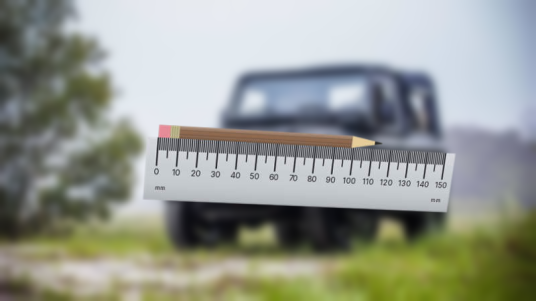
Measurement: 115 mm
